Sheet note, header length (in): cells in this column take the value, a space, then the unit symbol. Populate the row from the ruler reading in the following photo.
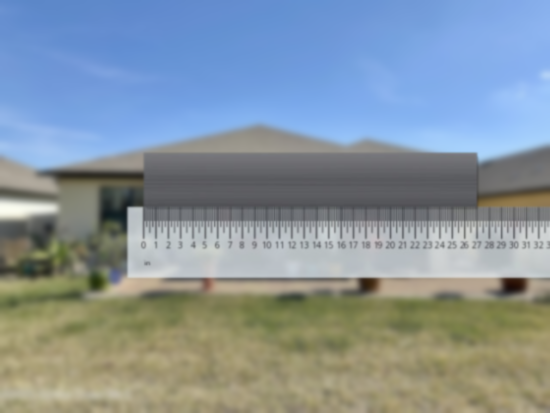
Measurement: 27 in
